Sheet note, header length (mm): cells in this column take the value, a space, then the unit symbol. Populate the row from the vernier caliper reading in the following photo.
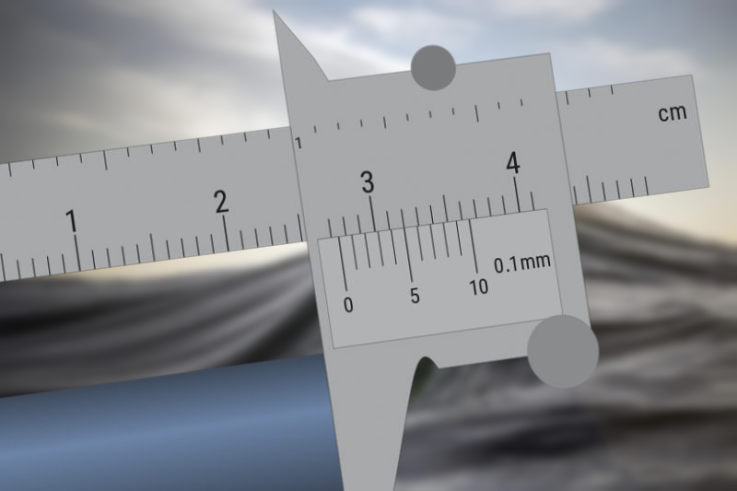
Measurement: 27.5 mm
